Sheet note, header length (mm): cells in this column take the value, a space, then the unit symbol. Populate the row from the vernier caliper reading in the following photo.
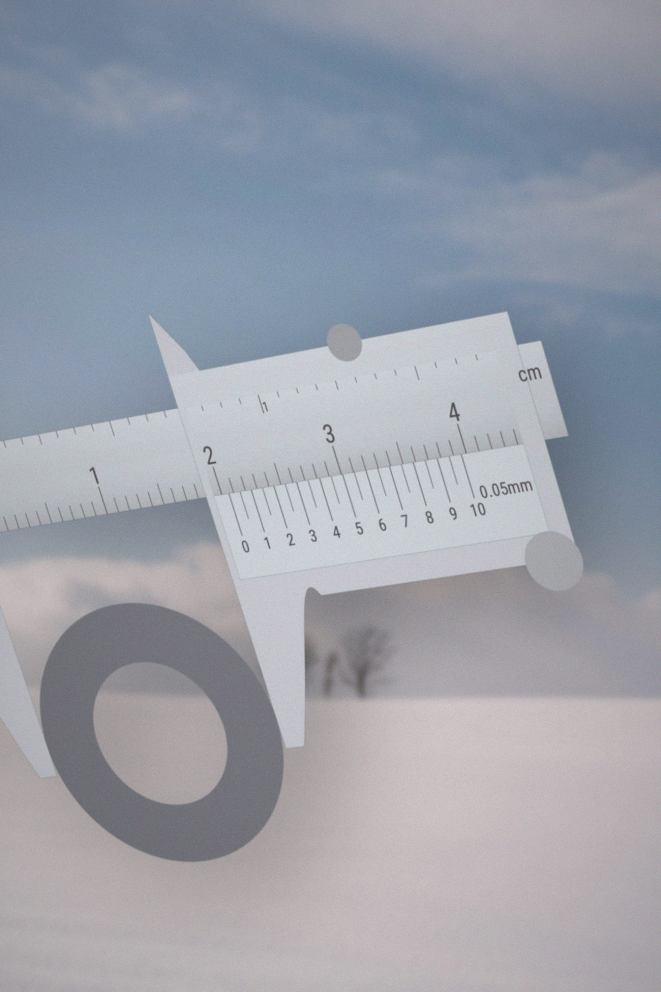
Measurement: 20.6 mm
